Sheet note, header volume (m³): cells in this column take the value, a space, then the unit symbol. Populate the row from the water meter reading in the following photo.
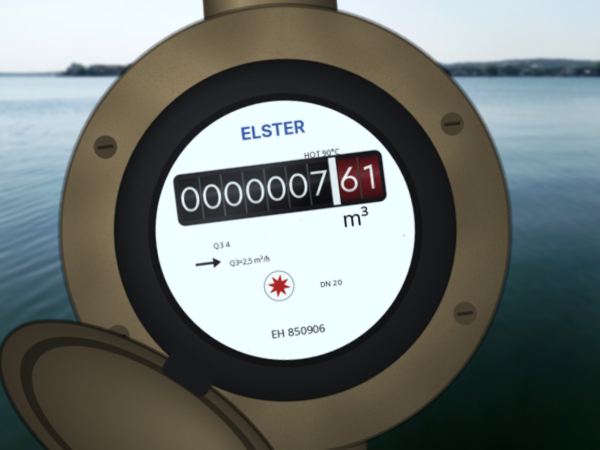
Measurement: 7.61 m³
